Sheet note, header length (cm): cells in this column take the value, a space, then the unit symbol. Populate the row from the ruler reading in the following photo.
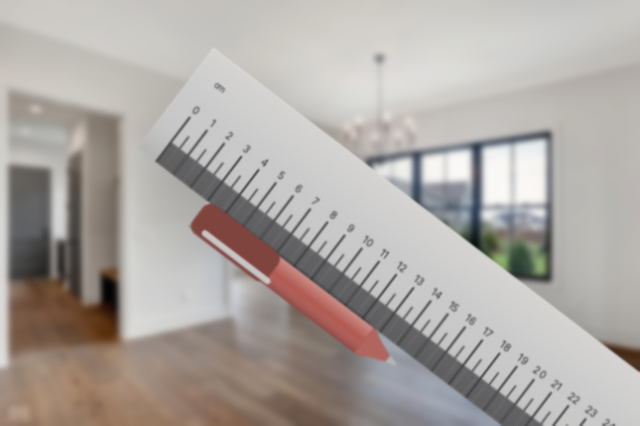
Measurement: 11.5 cm
